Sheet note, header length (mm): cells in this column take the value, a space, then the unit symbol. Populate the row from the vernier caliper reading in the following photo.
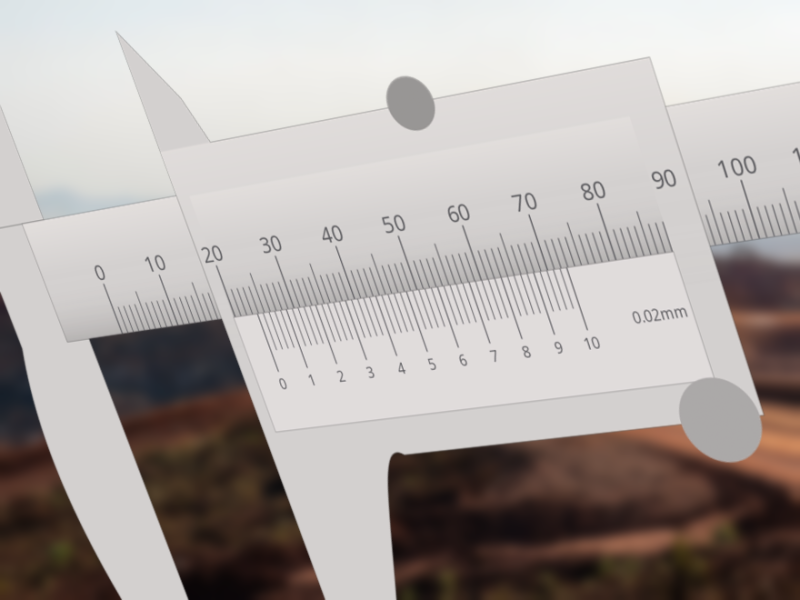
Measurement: 23.8 mm
